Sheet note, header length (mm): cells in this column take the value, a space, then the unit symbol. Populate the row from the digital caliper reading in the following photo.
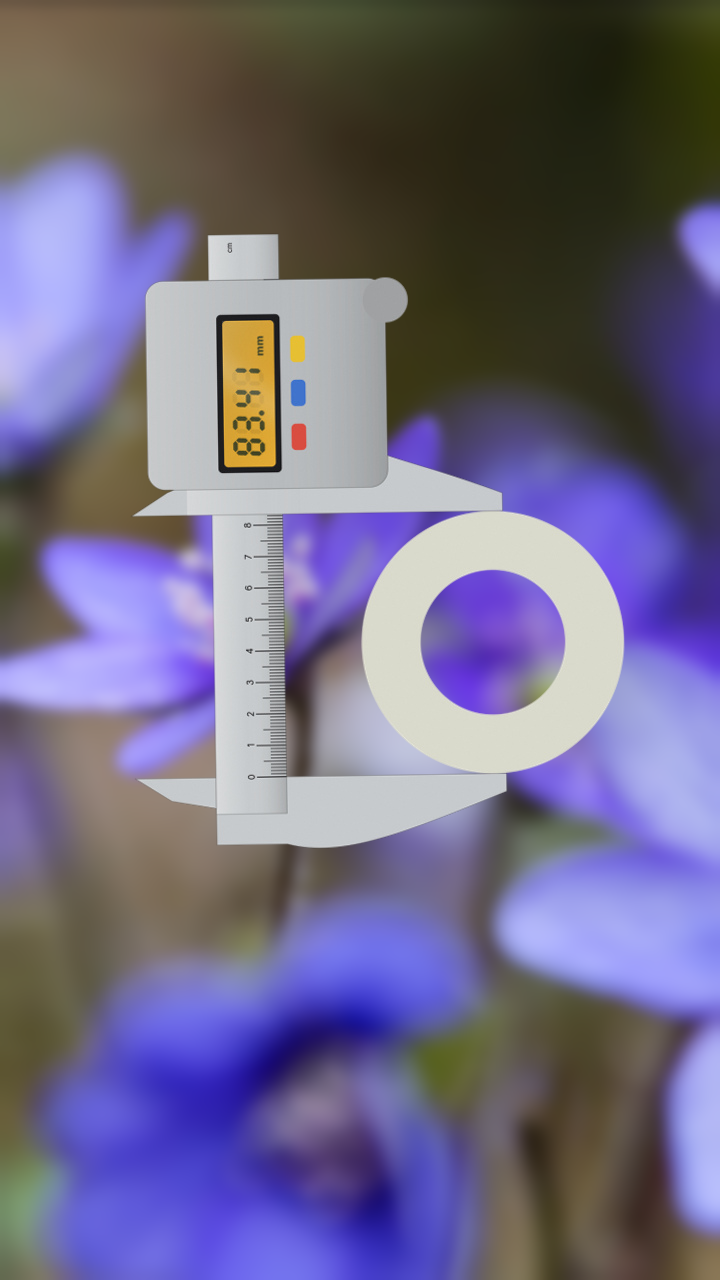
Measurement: 83.41 mm
